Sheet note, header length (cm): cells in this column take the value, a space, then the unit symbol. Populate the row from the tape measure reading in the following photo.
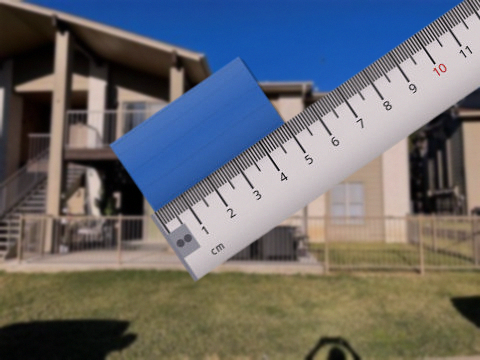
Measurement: 5 cm
